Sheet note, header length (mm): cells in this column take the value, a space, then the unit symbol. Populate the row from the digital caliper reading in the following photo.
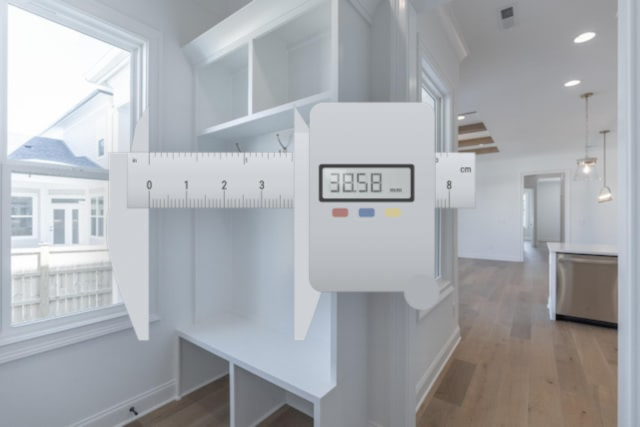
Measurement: 38.58 mm
